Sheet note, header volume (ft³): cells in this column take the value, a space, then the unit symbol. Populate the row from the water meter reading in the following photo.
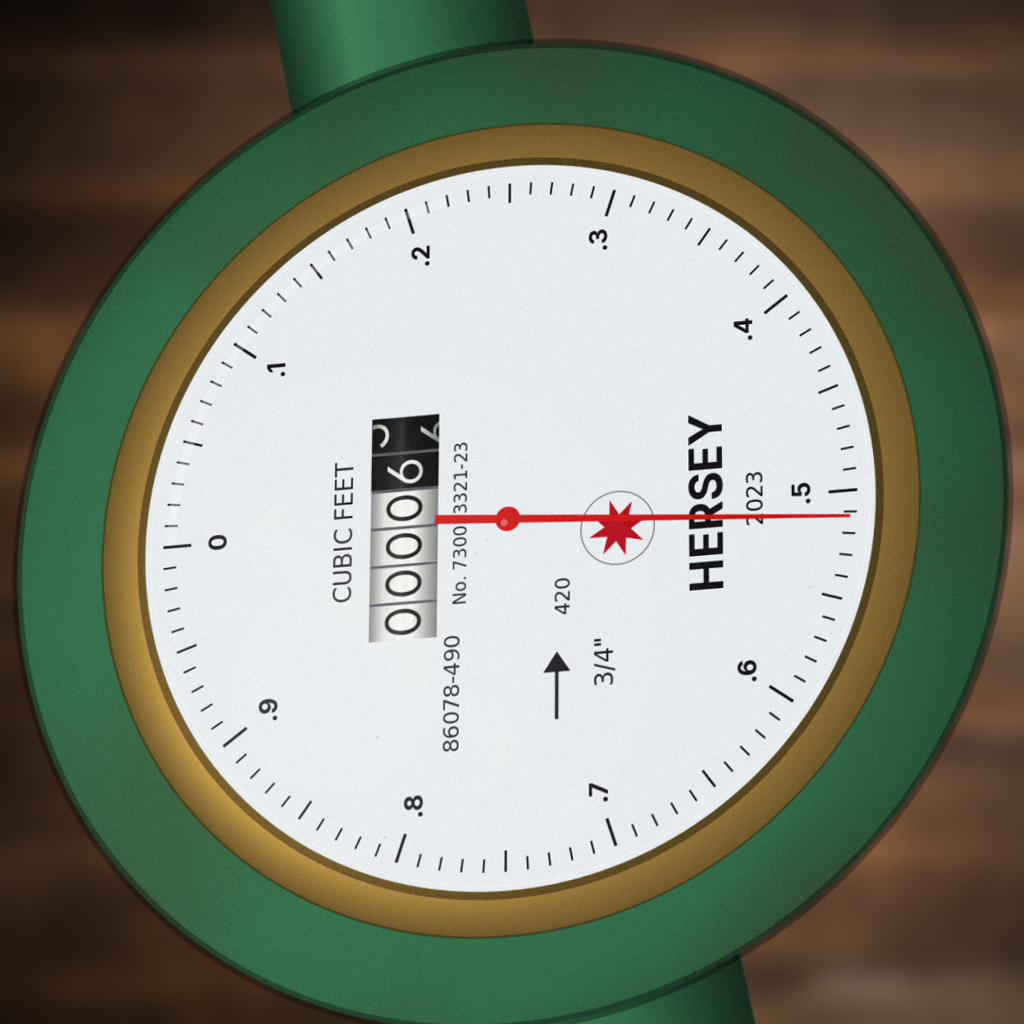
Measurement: 65.51 ft³
